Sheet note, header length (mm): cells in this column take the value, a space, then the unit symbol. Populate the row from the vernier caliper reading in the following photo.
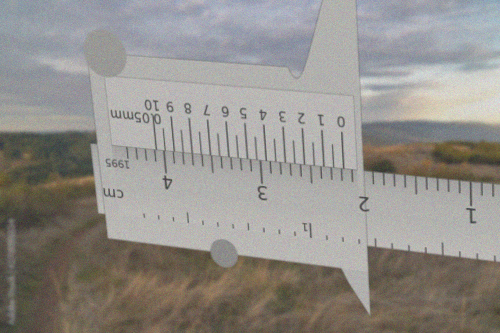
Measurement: 21.8 mm
